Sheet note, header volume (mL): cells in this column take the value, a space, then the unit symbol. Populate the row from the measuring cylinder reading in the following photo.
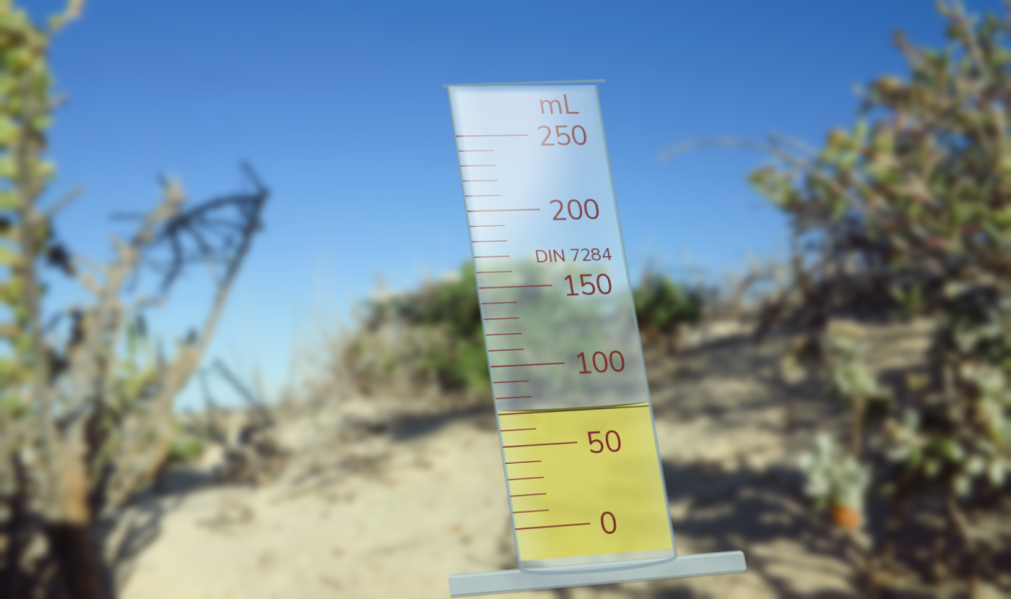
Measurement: 70 mL
